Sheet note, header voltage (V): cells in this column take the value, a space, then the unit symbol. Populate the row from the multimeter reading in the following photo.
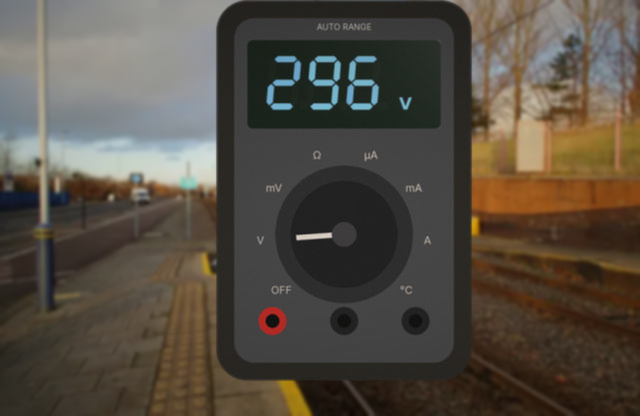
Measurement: 296 V
